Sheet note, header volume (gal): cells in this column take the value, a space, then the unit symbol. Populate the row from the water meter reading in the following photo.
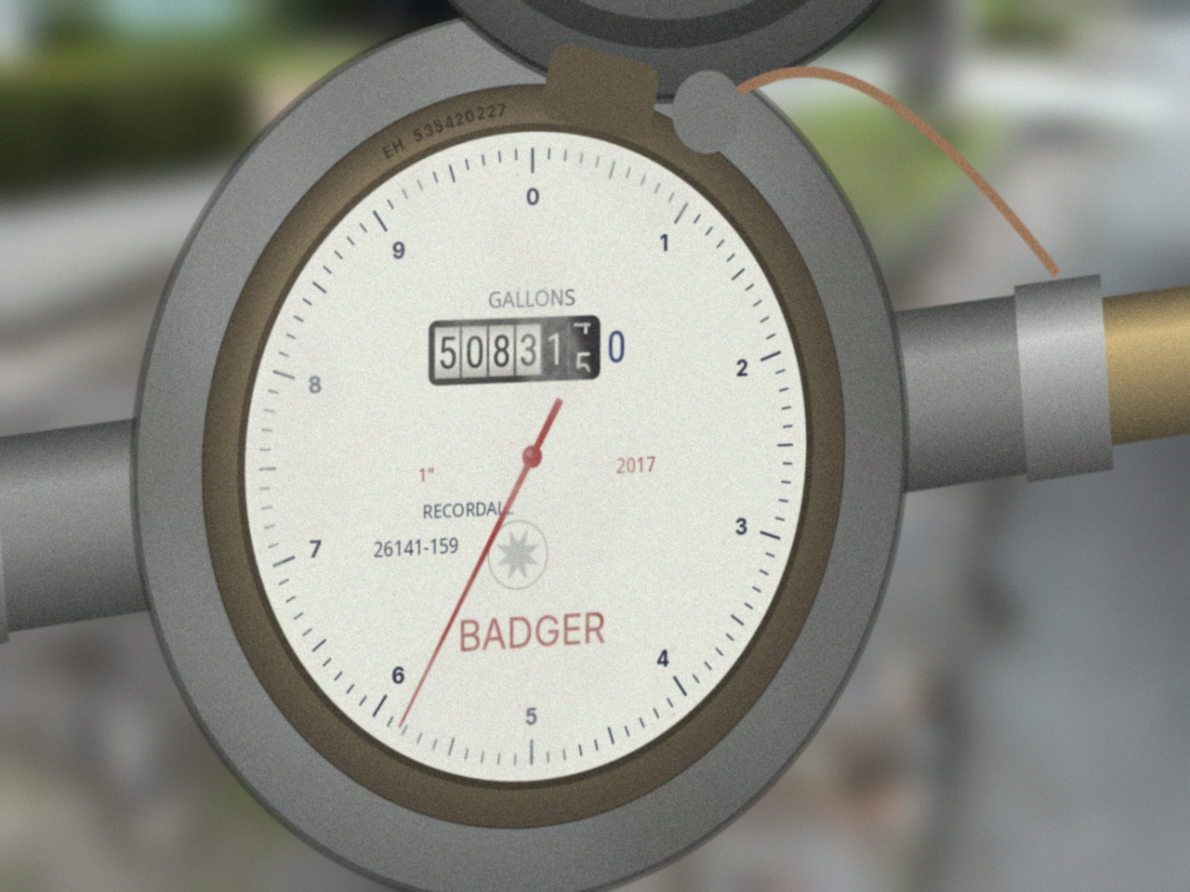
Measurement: 5083145.8 gal
